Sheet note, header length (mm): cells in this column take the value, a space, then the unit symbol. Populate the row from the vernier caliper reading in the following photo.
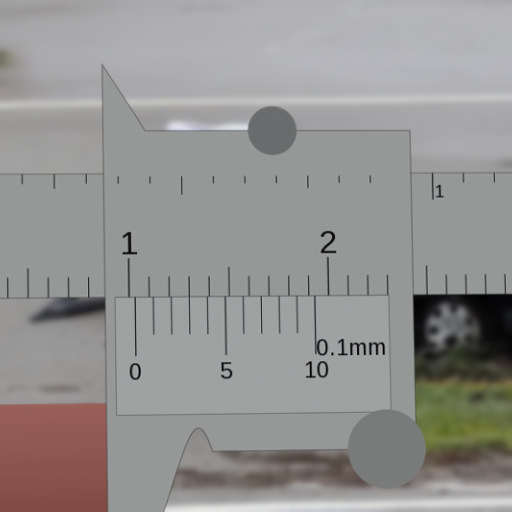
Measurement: 10.3 mm
